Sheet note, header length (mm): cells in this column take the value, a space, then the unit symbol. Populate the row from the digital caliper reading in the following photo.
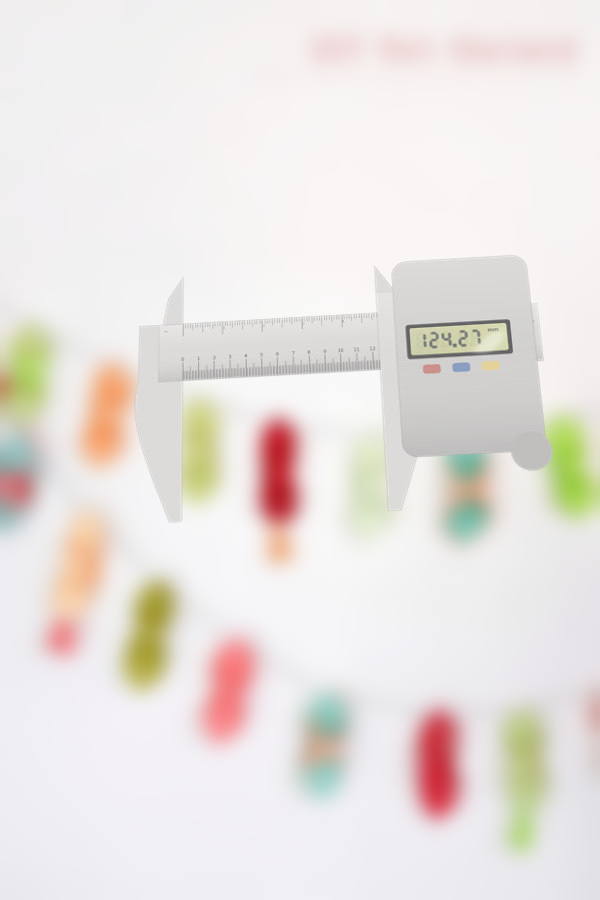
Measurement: 124.27 mm
